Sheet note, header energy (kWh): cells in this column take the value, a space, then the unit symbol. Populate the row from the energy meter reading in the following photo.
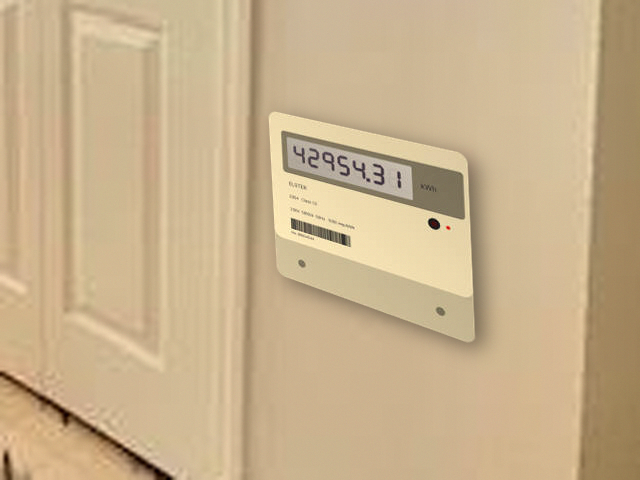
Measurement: 42954.31 kWh
